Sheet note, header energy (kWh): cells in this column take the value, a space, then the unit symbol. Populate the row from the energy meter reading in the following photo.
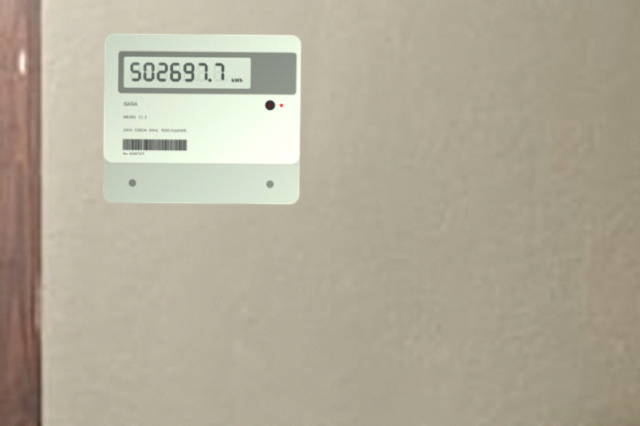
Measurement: 502697.7 kWh
